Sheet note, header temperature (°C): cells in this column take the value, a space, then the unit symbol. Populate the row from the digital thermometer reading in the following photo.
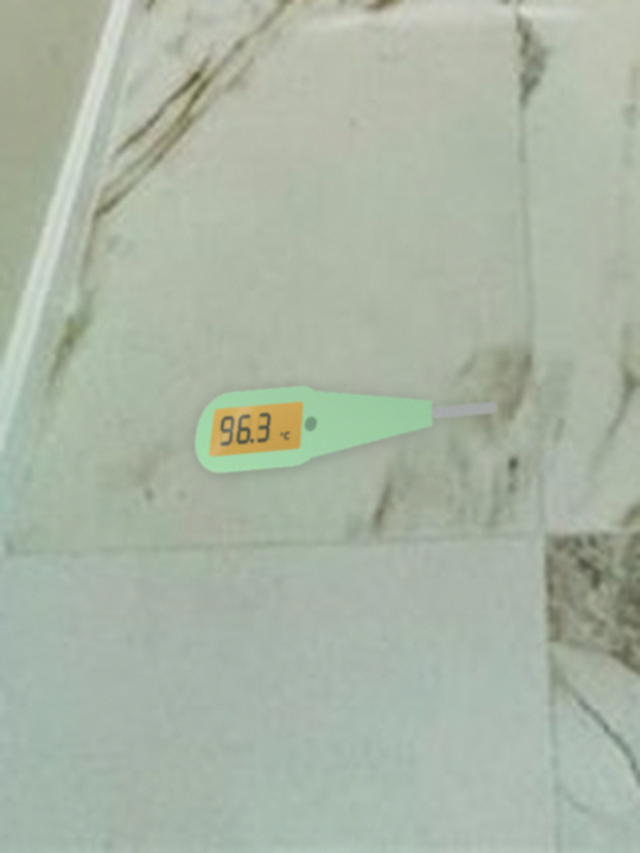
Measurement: 96.3 °C
